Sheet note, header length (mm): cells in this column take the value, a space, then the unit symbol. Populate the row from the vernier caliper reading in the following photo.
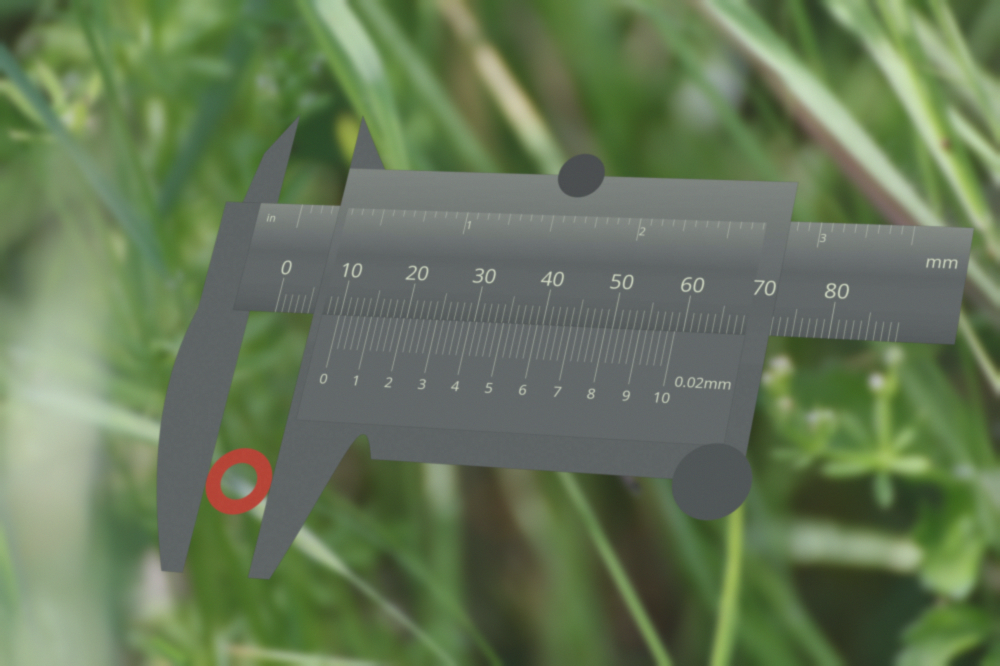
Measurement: 9.8 mm
